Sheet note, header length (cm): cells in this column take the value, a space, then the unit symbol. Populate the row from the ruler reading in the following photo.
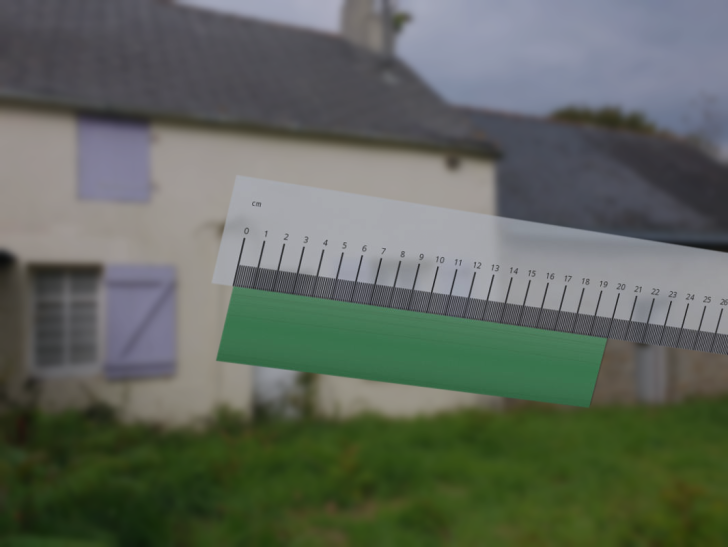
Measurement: 20 cm
